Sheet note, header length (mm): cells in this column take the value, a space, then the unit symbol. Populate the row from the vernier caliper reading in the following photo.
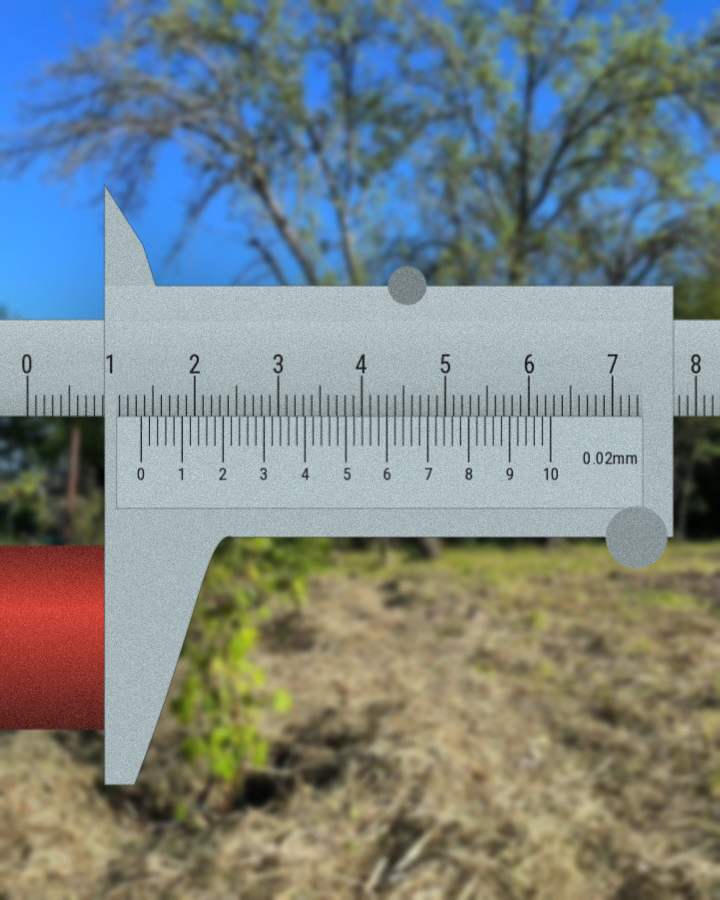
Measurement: 13.6 mm
